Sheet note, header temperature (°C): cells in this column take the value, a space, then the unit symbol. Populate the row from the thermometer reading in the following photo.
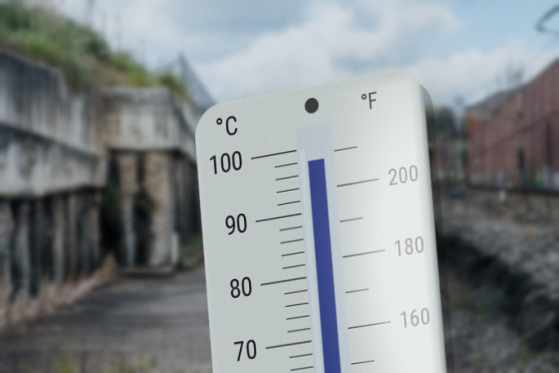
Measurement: 98 °C
